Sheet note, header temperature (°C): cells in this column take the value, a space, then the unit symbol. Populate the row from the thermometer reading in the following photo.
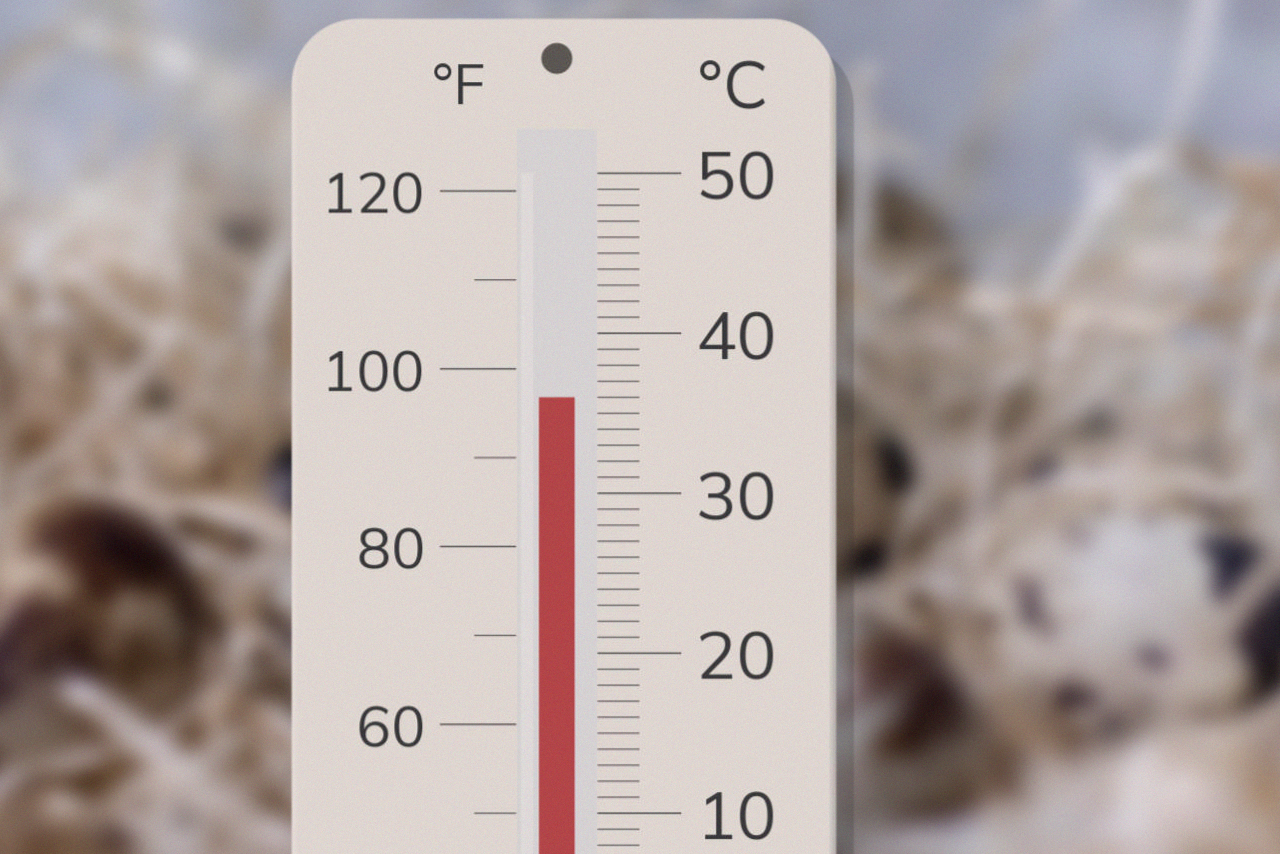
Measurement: 36 °C
